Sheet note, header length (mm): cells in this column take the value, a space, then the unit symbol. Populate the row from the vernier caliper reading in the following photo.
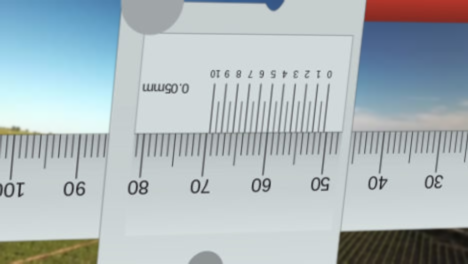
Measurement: 50.5 mm
